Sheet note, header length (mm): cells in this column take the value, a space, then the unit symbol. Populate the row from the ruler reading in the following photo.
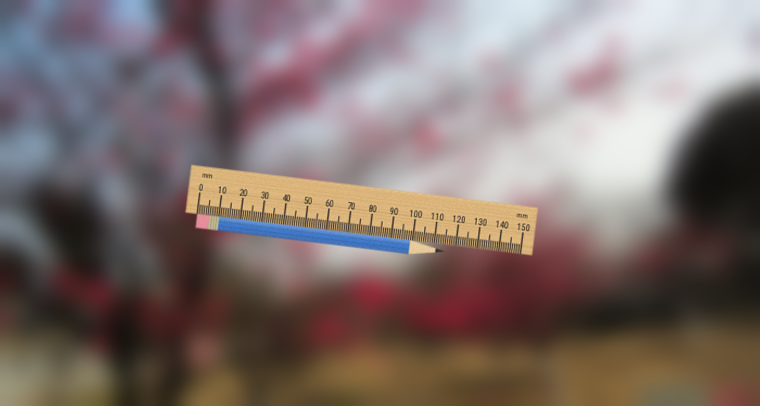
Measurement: 115 mm
